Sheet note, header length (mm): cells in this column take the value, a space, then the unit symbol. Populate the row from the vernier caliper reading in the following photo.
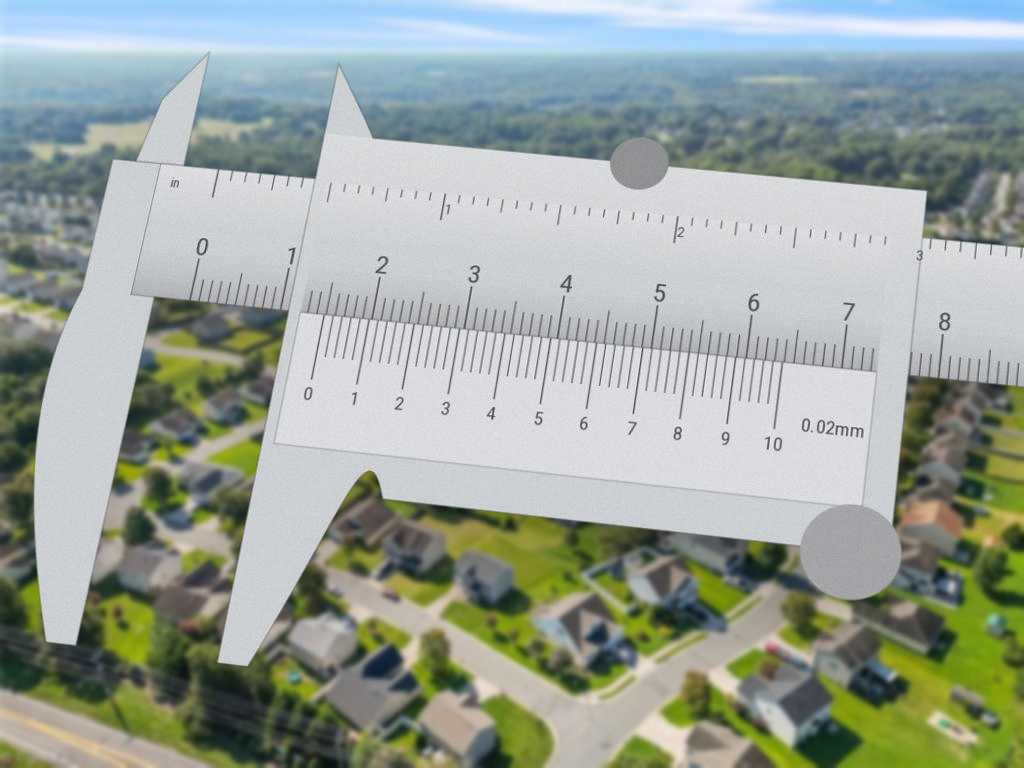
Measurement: 14.8 mm
